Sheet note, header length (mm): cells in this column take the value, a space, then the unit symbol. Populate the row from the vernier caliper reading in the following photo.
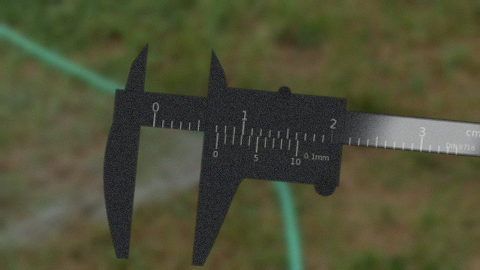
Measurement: 7.2 mm
